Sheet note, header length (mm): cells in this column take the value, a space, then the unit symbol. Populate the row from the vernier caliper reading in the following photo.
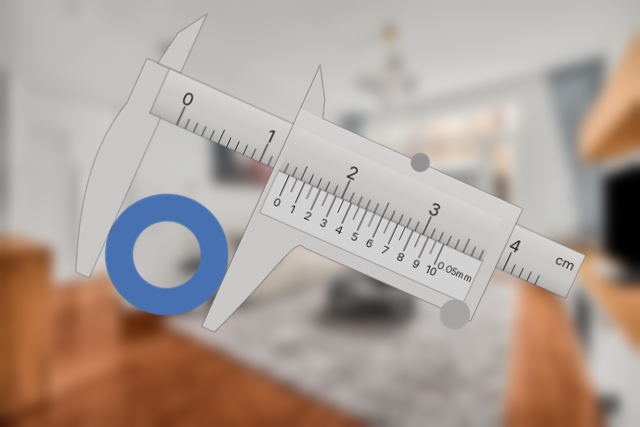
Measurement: 13.6 mm
